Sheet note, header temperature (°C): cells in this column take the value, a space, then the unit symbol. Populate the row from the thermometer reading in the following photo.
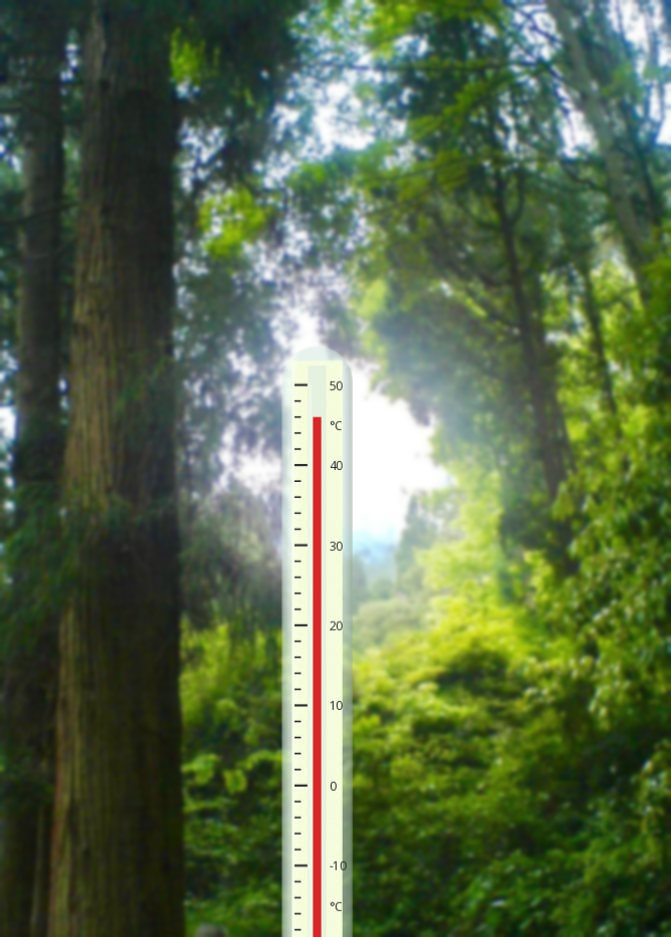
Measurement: 46 °C
